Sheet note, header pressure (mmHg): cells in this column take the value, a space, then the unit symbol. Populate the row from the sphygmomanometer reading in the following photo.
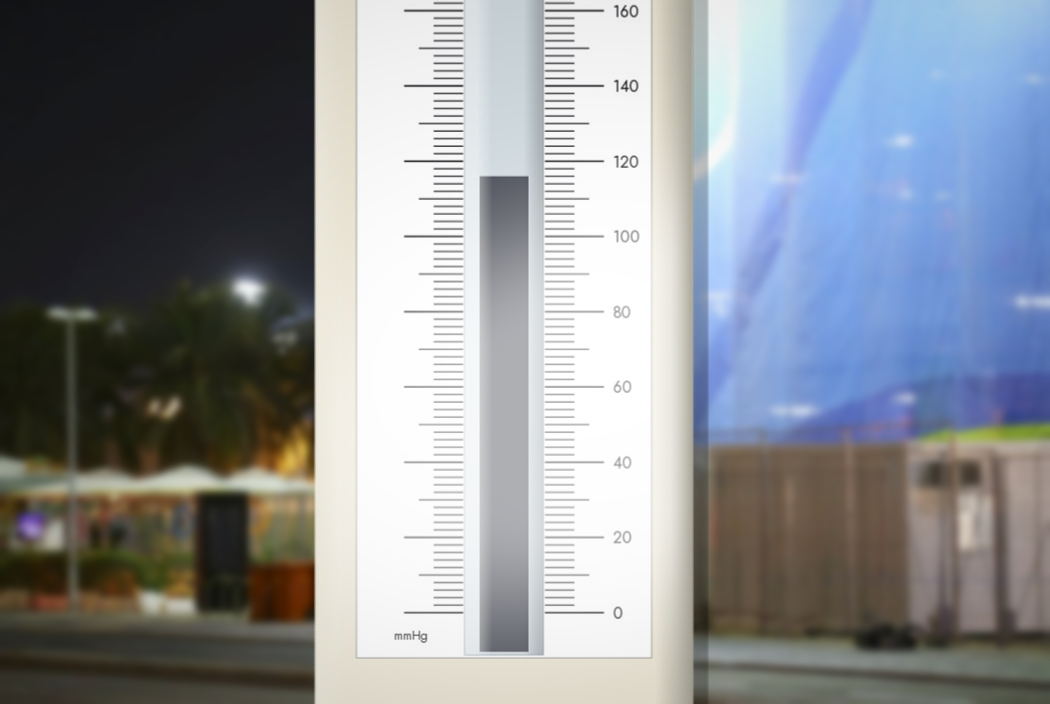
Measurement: 116 mmHg
